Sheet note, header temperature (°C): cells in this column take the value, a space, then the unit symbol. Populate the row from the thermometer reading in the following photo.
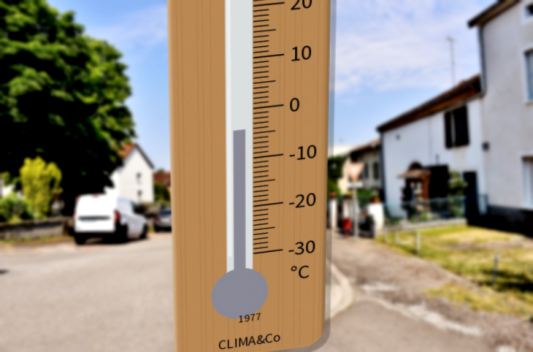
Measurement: -4 °C
